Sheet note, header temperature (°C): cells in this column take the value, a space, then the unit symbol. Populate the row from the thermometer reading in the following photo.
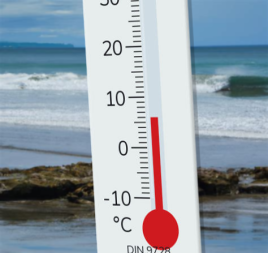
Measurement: 6 °C
